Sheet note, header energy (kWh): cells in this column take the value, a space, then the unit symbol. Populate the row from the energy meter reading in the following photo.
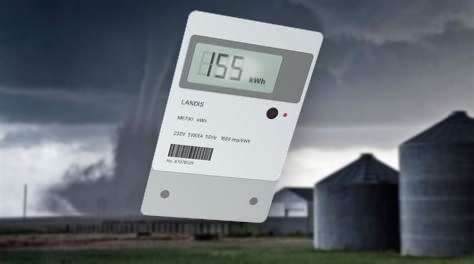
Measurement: 155 kWh
